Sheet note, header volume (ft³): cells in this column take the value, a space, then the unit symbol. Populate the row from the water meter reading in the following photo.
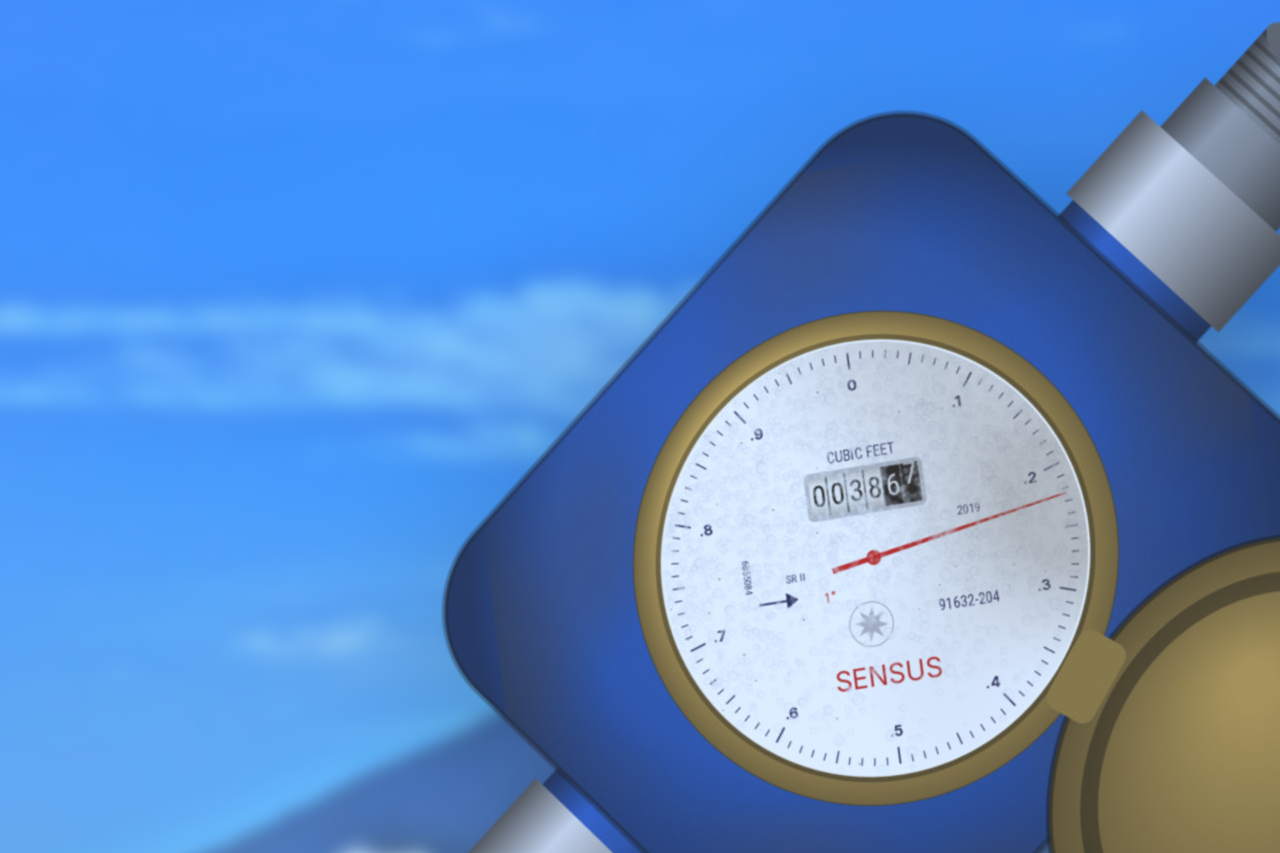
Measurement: 3867.22 ft³
